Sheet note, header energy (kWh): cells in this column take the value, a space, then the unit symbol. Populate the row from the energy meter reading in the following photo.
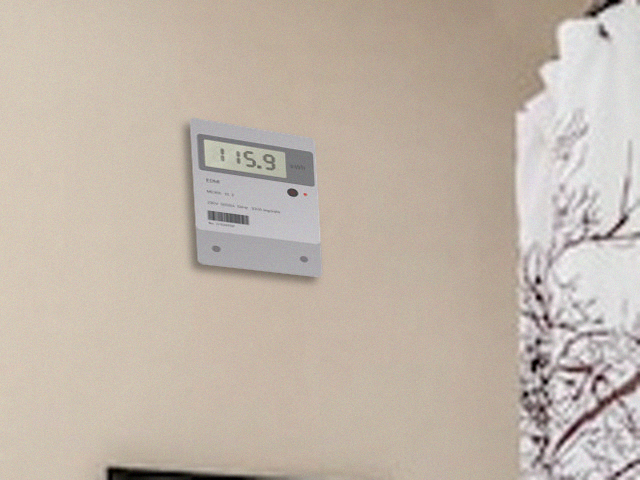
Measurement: 115.9 kWh
